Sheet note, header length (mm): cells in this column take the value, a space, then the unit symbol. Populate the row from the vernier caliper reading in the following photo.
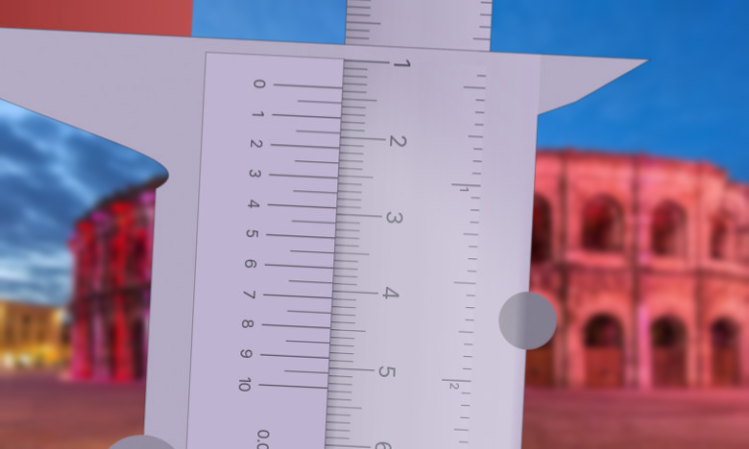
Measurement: 13.6 mm
